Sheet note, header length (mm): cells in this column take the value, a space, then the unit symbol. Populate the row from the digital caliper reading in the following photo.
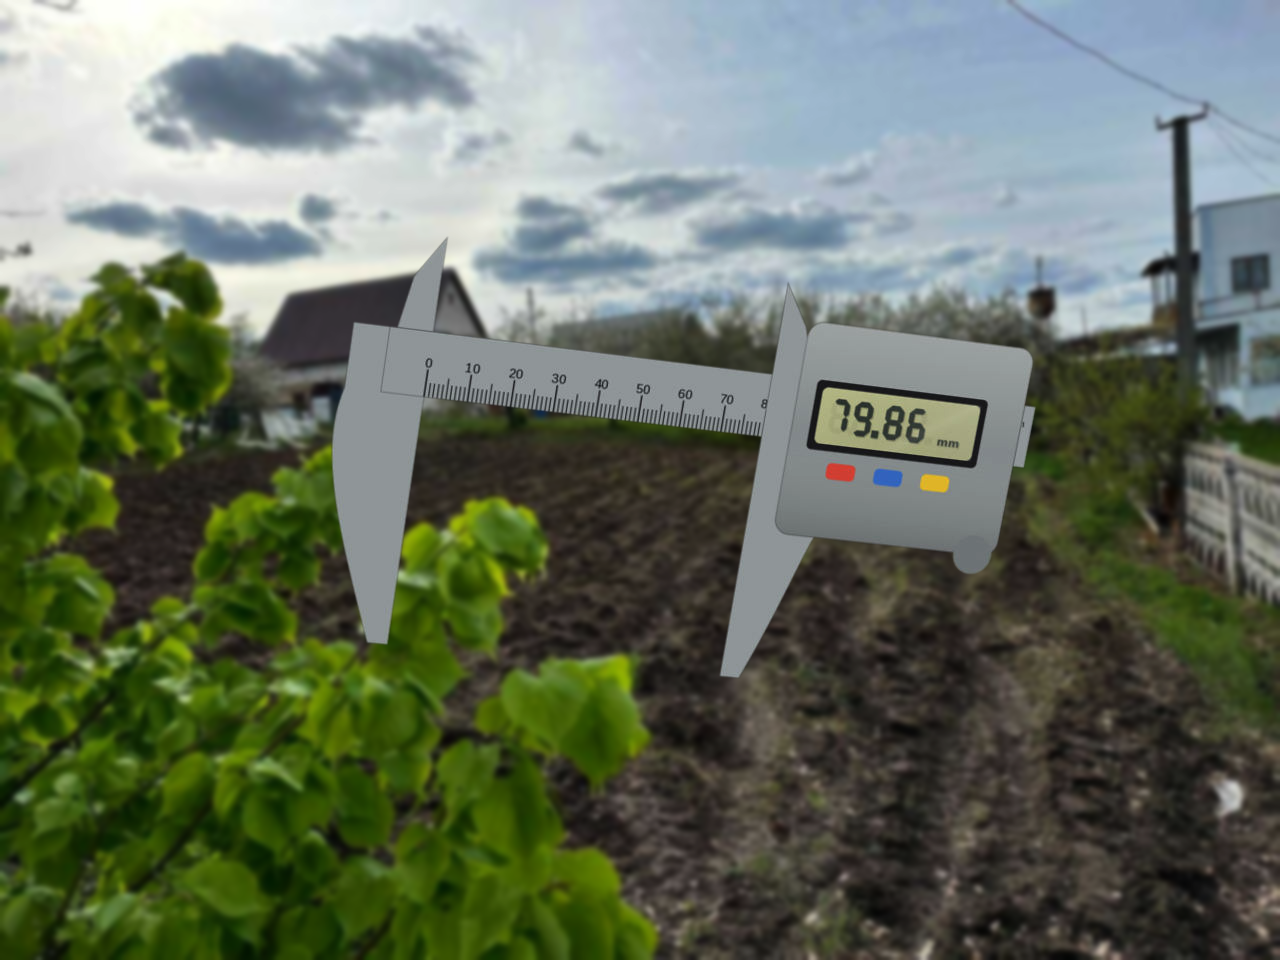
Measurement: 79.86 mm
